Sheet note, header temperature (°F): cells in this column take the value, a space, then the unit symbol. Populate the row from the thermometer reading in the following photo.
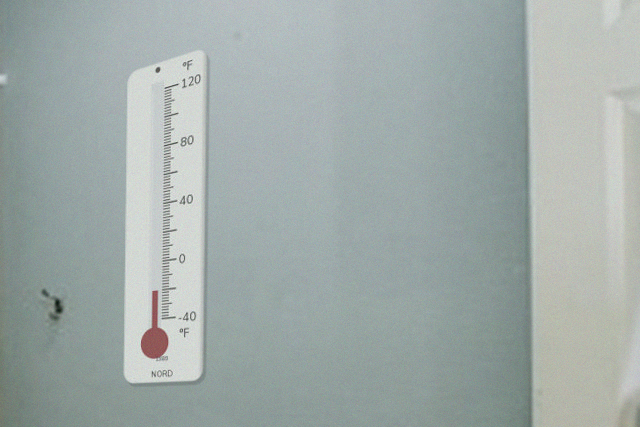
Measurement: -20 °F
